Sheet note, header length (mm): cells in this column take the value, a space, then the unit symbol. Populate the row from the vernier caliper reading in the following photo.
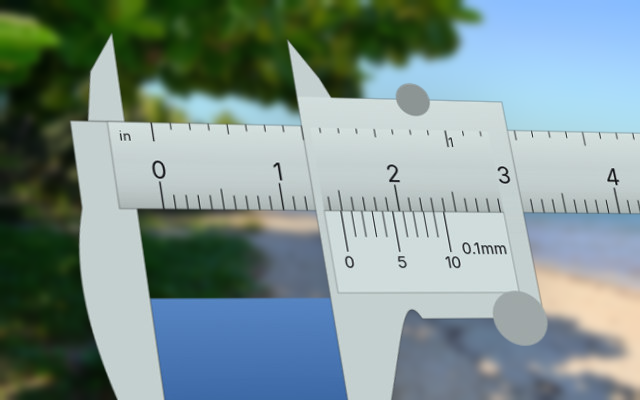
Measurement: 14.9 mm
